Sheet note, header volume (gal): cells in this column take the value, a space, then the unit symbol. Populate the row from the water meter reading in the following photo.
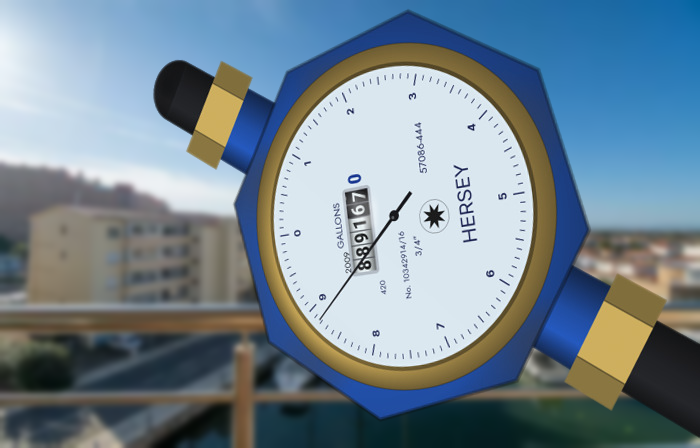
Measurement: 8891668.8 gal
